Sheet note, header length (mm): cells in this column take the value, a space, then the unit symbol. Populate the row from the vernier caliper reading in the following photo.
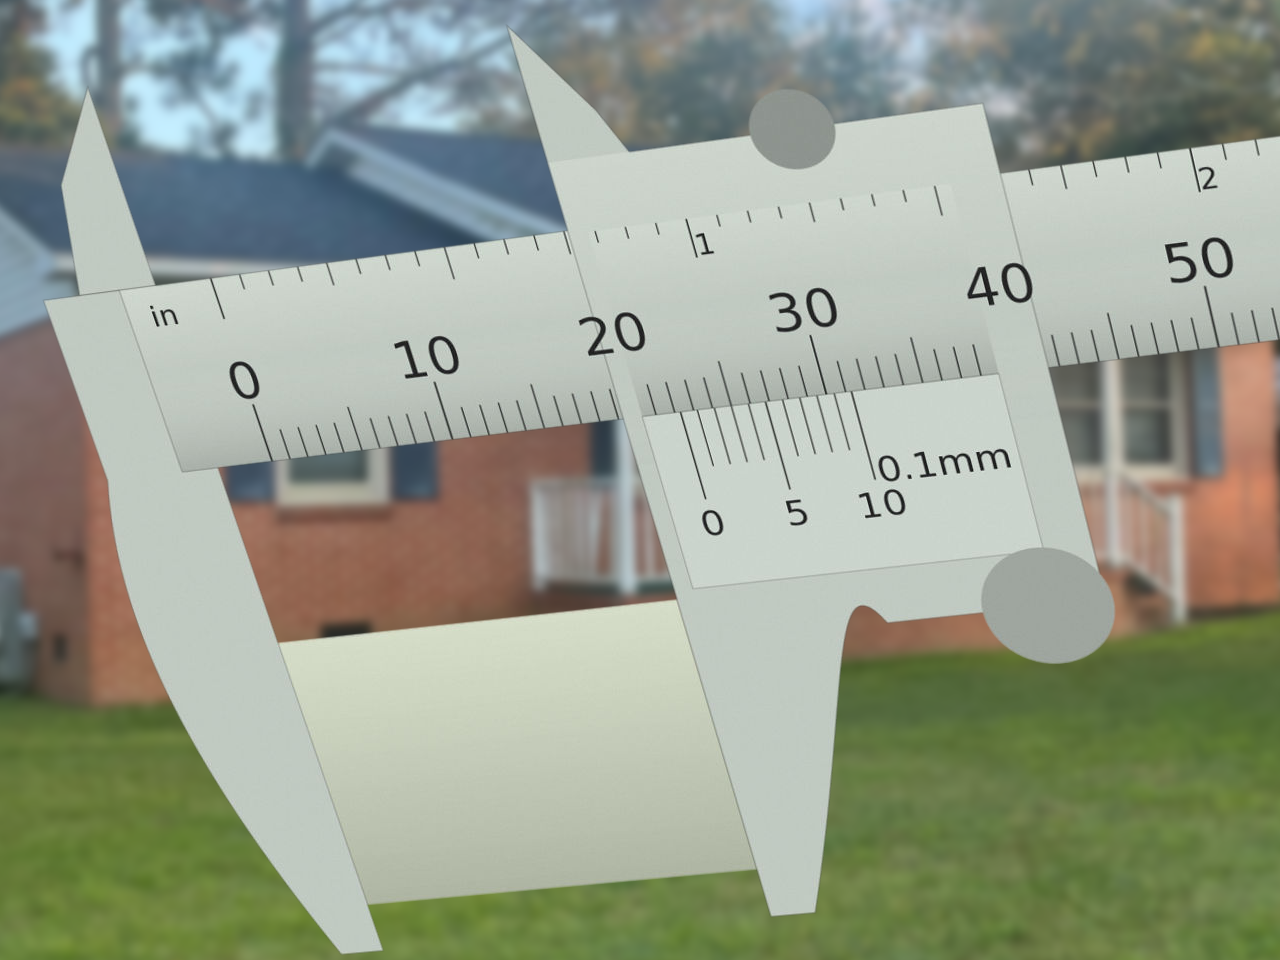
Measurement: 22.3 mm
